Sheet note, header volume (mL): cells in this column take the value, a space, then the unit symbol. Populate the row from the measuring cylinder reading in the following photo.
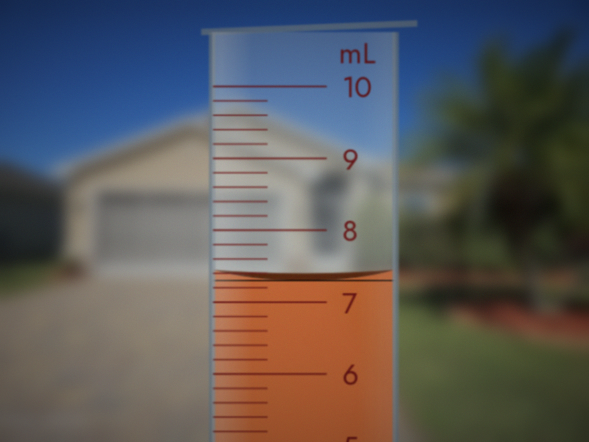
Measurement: 7.3 mL
